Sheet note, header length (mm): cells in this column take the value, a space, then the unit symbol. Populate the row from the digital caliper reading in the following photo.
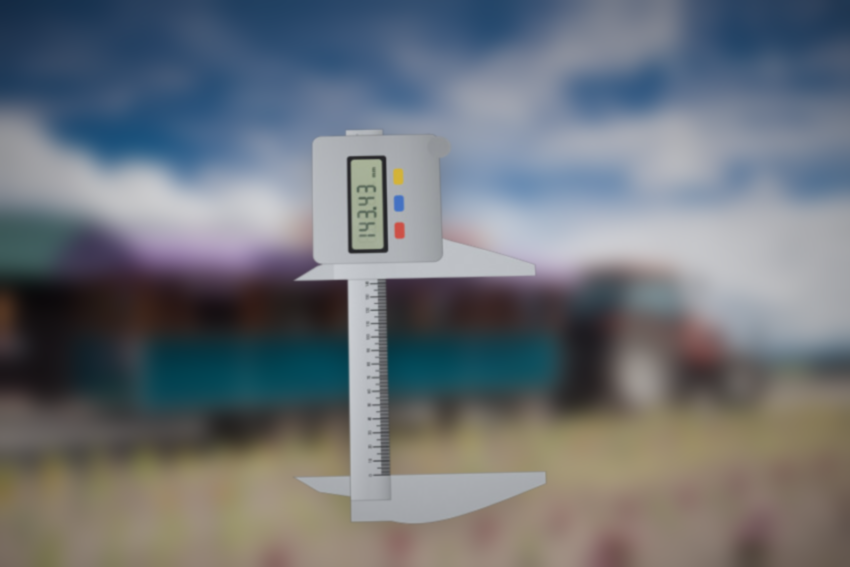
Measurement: 143.43 mm
